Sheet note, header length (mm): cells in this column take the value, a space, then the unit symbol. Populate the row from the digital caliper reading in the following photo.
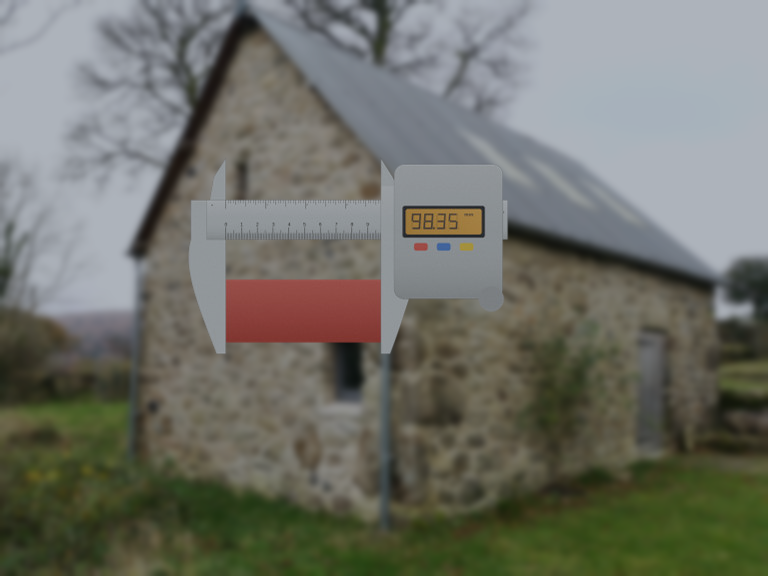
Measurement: 98.35 mm
